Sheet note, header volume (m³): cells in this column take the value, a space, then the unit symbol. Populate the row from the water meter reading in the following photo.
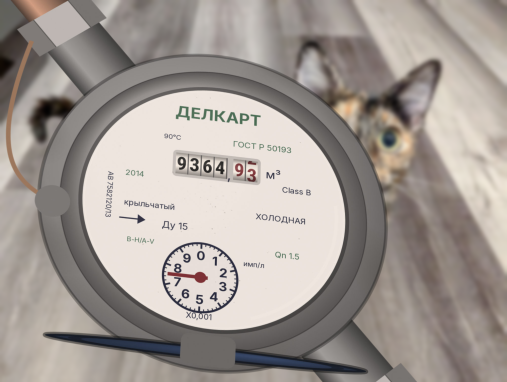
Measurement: 9364.927 m³
